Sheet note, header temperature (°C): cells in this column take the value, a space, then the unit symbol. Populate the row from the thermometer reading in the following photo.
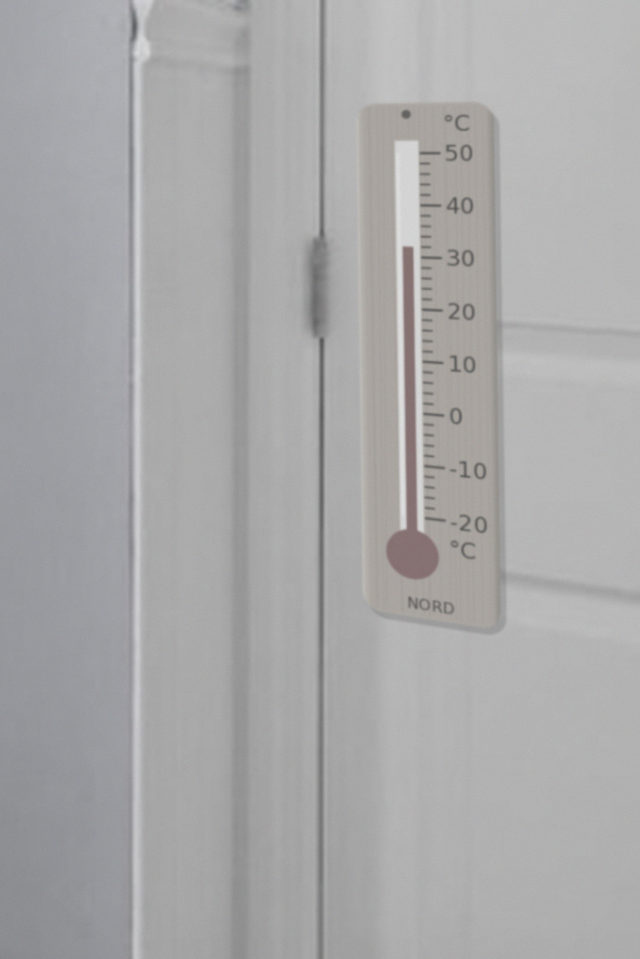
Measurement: 32 °C
